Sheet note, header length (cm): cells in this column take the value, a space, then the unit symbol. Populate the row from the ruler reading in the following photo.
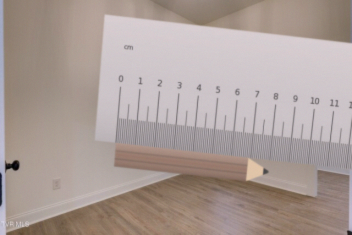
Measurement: 8 cm
